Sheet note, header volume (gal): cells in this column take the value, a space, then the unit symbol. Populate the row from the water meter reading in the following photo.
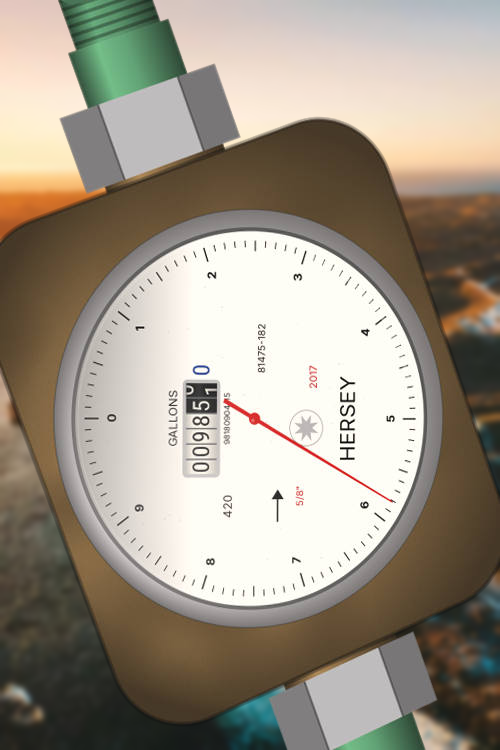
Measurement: 98505.8 gal
